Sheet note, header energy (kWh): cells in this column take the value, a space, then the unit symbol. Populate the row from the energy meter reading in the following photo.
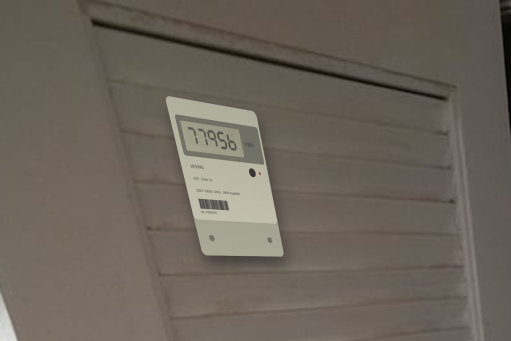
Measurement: 77956 kWh
